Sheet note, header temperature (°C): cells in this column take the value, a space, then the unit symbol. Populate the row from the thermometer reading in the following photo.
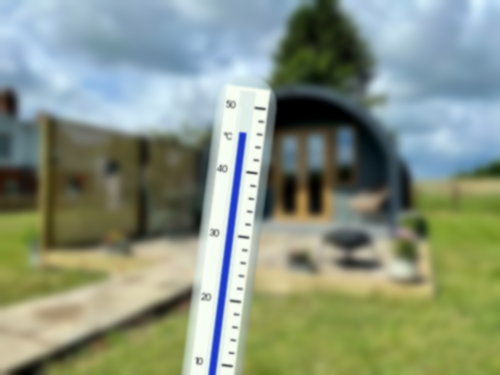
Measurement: 46 °C
